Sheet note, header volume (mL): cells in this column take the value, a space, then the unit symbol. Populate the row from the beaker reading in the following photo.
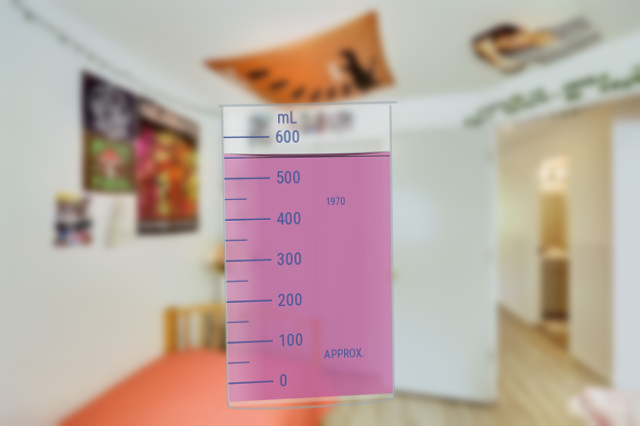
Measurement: 550 mL
